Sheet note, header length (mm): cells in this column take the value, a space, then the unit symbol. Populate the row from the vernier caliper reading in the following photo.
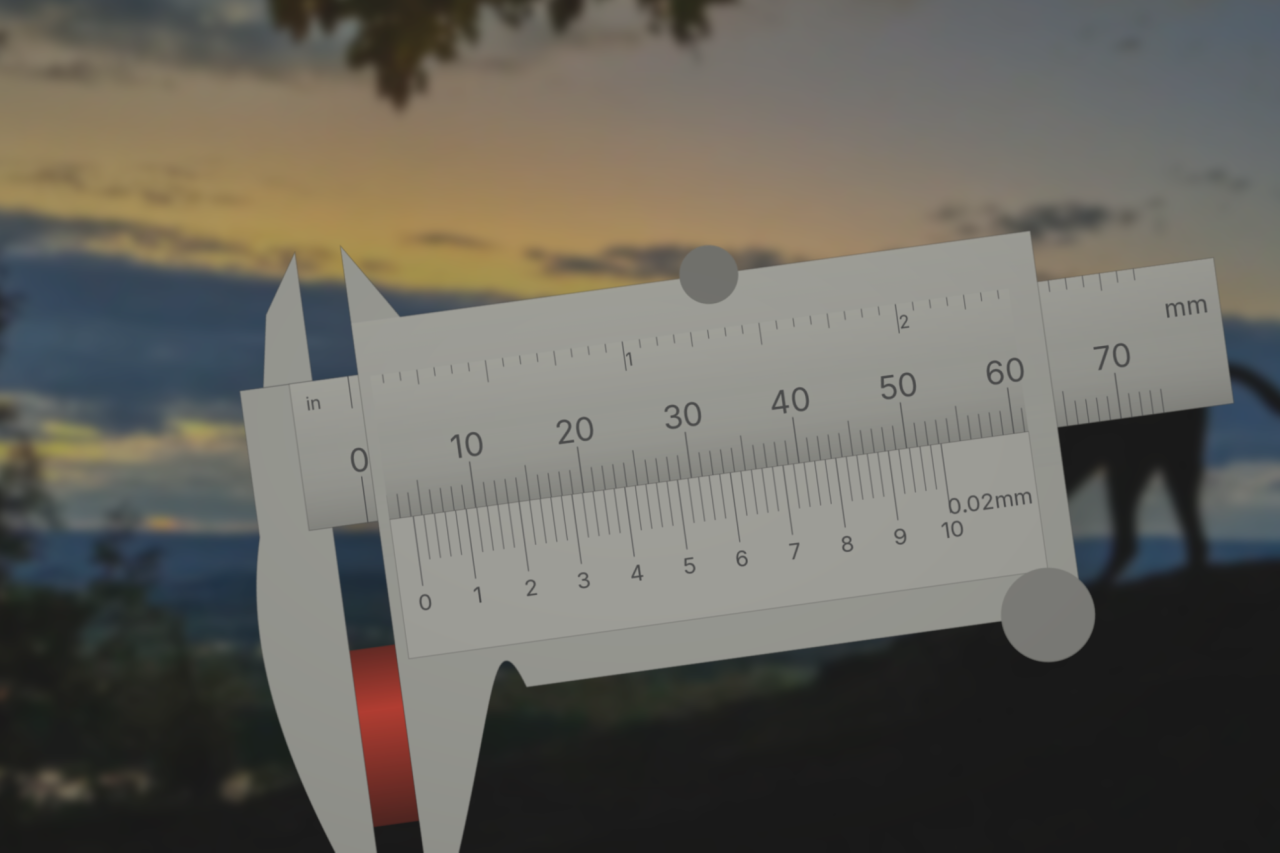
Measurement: 4.2 mm
